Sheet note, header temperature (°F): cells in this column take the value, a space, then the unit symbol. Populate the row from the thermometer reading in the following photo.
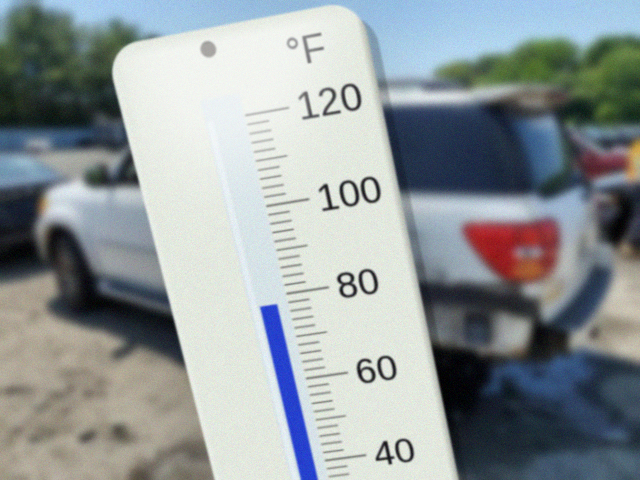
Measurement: 78 °F
